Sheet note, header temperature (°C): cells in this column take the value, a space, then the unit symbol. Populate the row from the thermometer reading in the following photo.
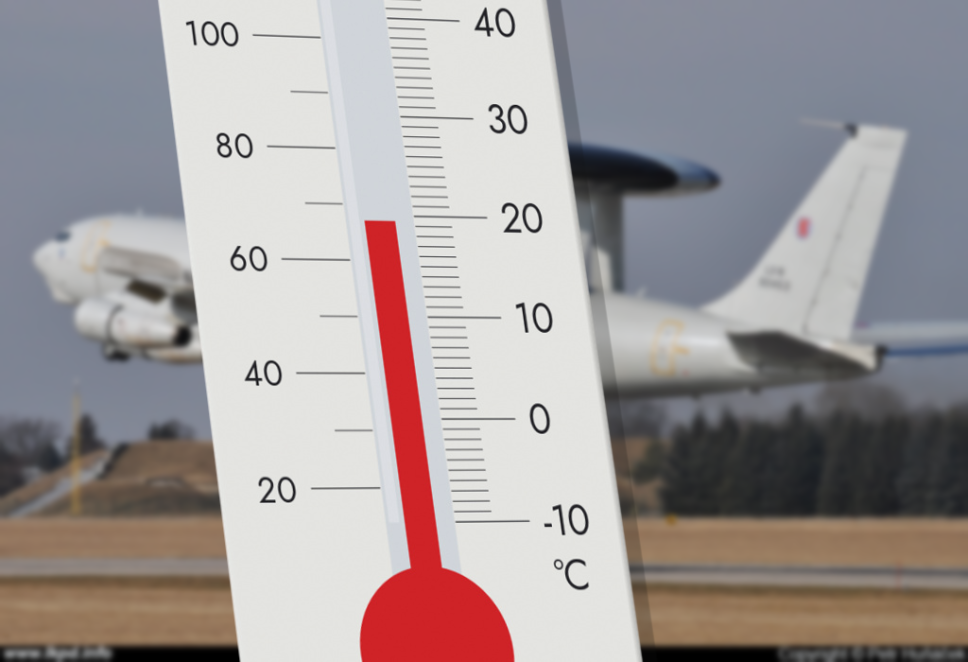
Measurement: 19.5 °C
